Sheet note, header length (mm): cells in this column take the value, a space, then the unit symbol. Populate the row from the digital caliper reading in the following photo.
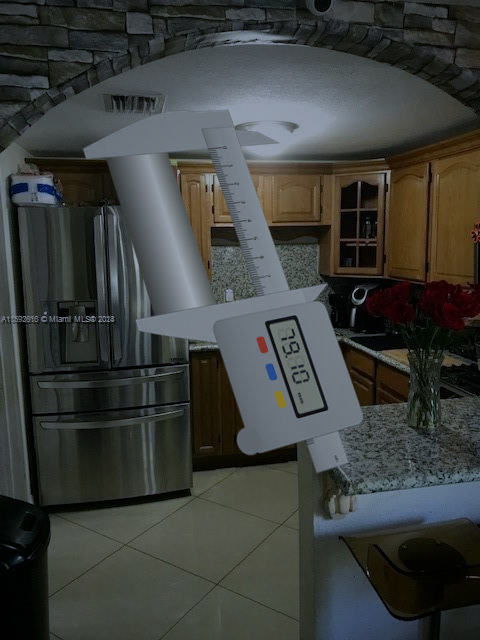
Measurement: 79.10 mm
